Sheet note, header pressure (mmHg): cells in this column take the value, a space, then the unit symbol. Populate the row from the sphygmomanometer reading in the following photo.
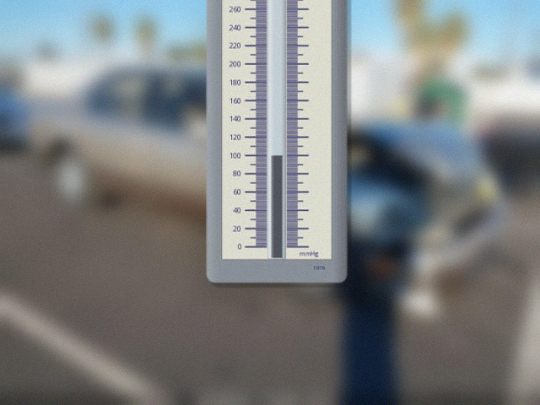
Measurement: 100 mmHg
